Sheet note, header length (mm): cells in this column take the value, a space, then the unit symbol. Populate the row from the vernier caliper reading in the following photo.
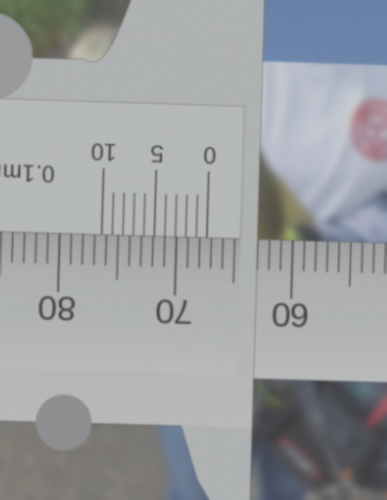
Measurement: 67.4 mm
